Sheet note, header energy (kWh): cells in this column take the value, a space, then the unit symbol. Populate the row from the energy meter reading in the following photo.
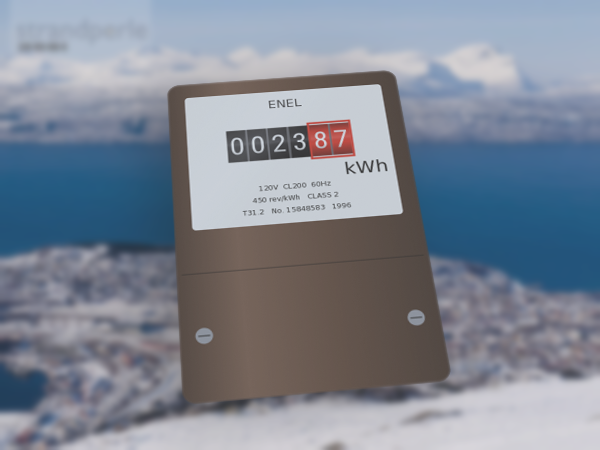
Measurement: 23.87 kWh
